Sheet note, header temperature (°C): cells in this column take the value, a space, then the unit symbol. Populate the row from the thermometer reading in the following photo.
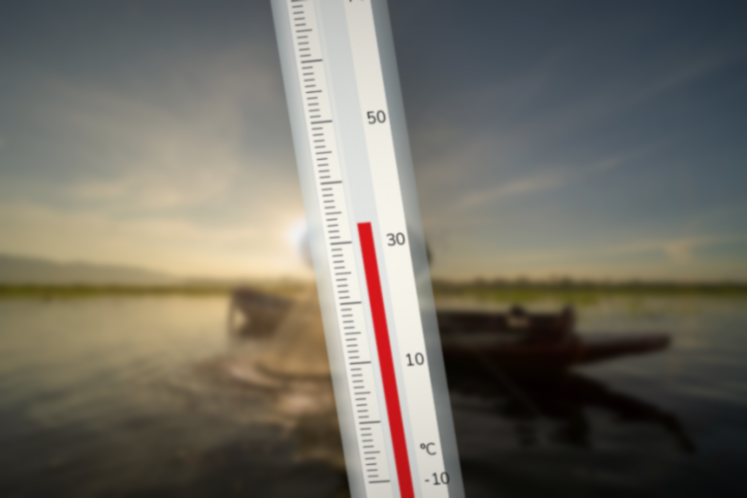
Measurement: 33 °C
